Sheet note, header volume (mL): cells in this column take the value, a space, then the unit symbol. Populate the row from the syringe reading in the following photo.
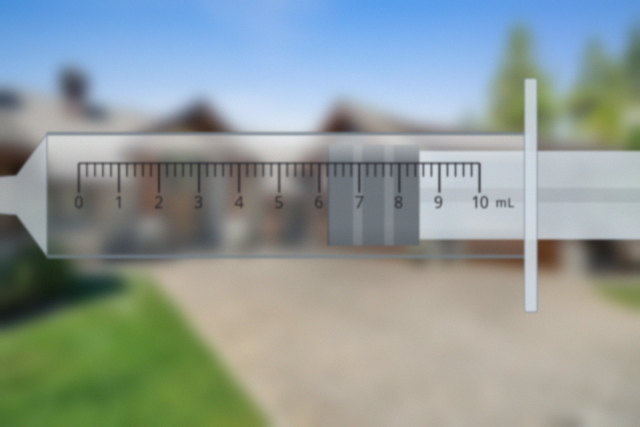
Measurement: 6.2 mL
